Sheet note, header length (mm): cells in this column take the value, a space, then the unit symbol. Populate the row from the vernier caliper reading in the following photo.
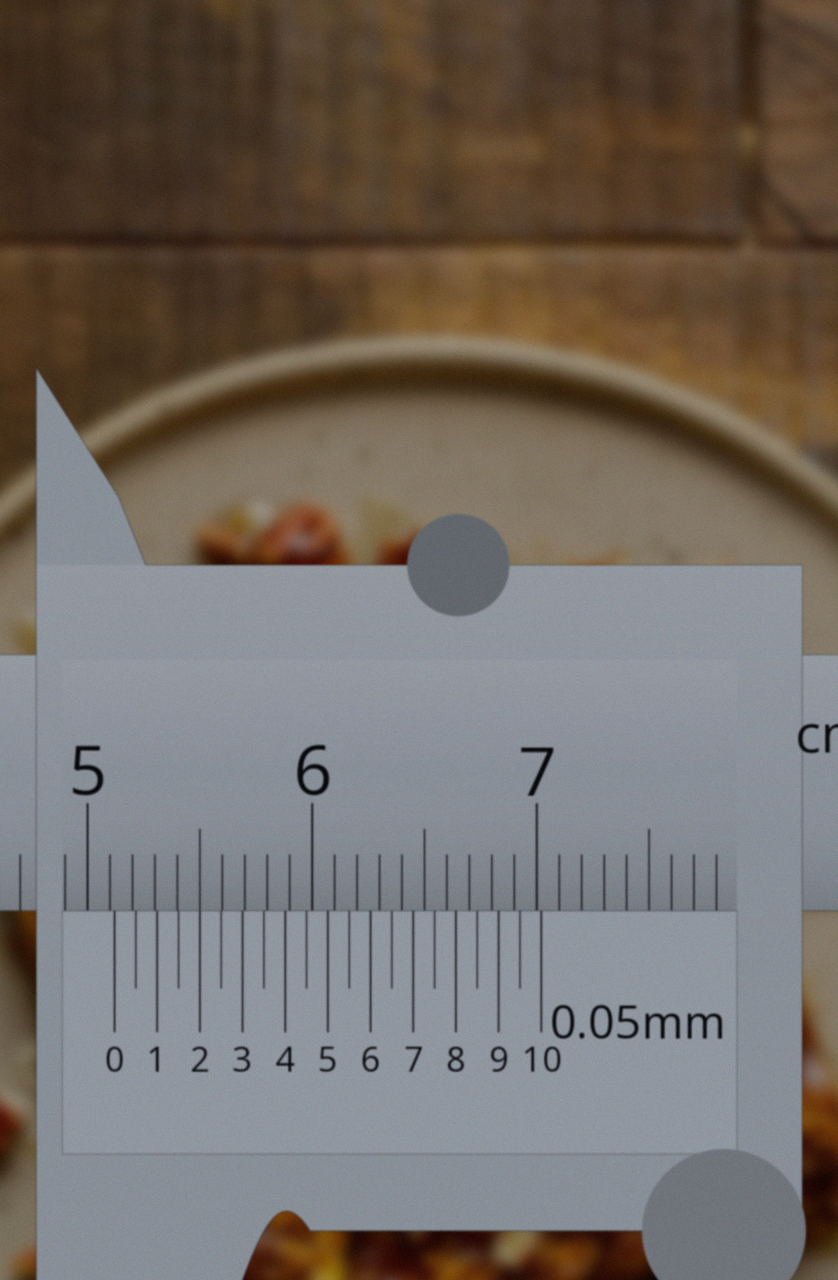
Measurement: 51.2 mm
